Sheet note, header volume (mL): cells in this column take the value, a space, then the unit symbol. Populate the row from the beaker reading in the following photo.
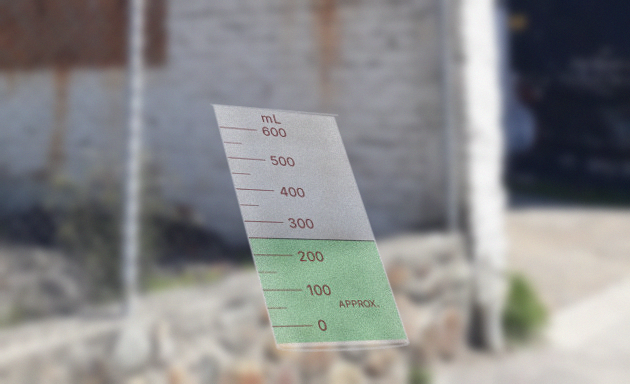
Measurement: 250 mL
